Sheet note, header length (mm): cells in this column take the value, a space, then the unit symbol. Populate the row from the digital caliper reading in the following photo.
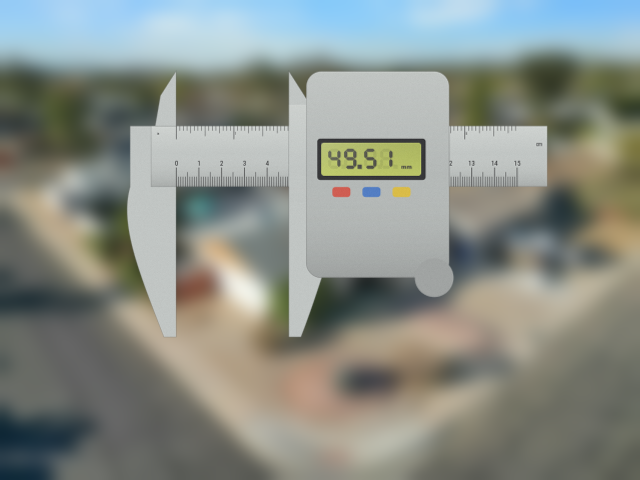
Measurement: 49.51 mm
